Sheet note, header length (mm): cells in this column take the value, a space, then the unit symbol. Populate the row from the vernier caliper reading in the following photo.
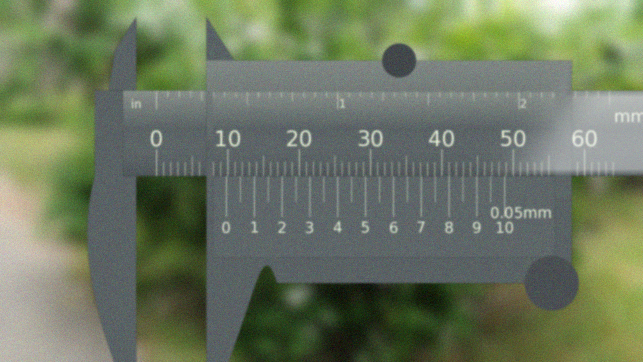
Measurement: 9.8 mm
